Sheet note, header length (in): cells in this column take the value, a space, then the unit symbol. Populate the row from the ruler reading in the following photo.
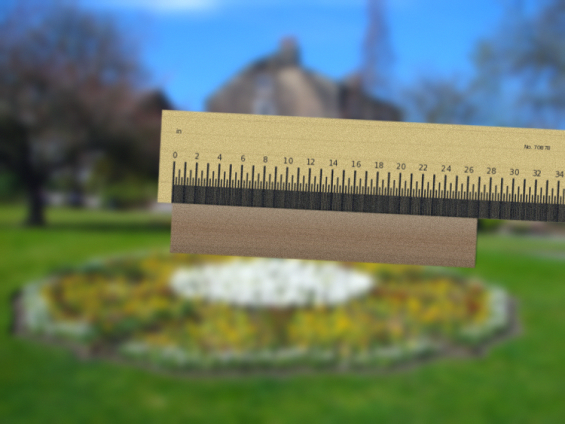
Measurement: 27 in
